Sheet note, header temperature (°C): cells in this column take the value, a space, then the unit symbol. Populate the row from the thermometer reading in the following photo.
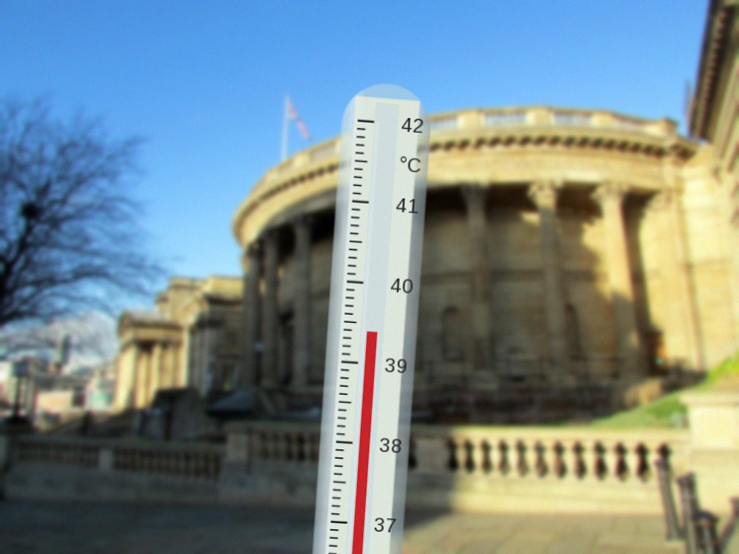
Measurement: 39.4 °C
